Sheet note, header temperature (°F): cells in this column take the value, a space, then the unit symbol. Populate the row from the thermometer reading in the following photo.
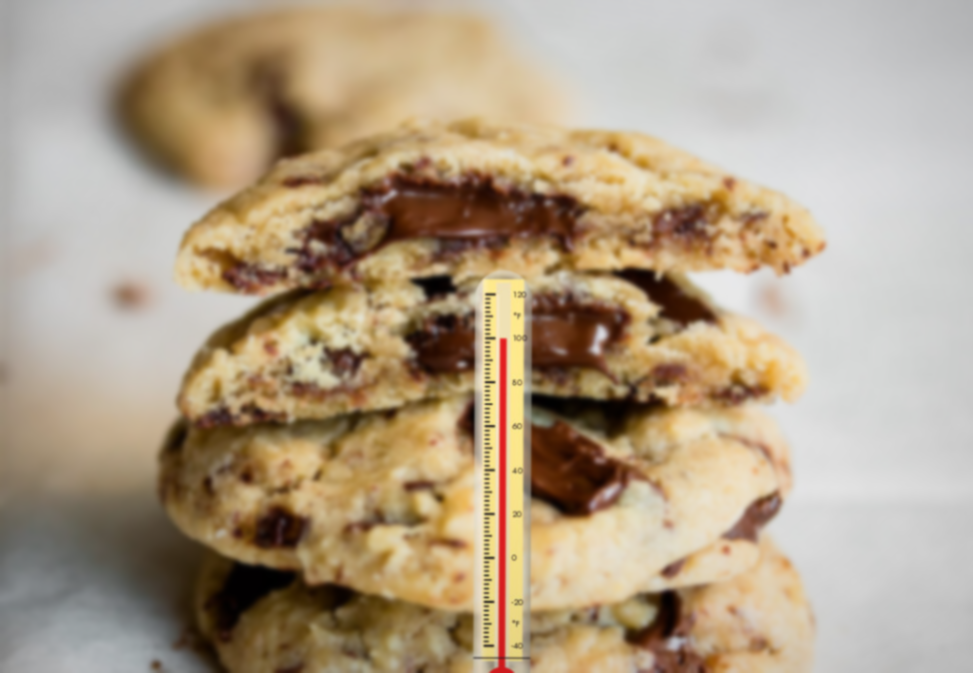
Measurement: 100 °F
